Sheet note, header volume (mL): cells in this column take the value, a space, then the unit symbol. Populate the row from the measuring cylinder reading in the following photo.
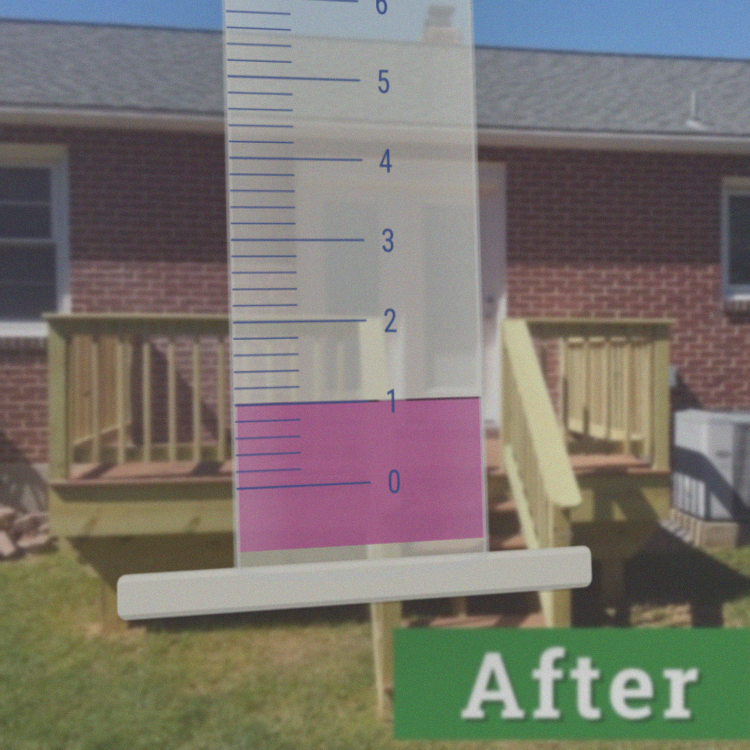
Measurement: 1 mL
